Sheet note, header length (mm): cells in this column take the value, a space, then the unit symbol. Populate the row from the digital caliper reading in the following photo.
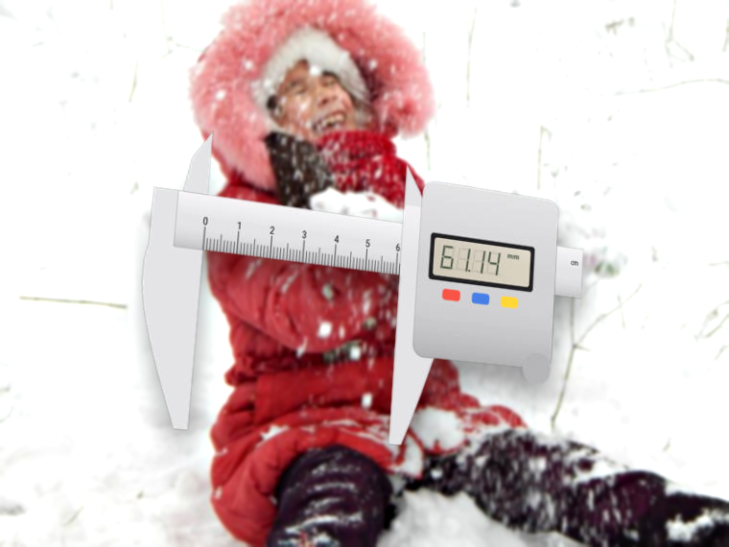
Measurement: 61.14 mm
